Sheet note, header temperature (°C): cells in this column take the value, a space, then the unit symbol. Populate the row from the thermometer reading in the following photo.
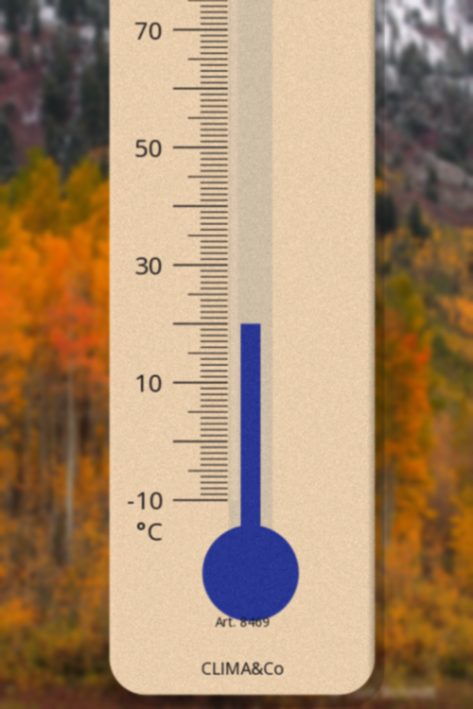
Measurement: 20 °C
